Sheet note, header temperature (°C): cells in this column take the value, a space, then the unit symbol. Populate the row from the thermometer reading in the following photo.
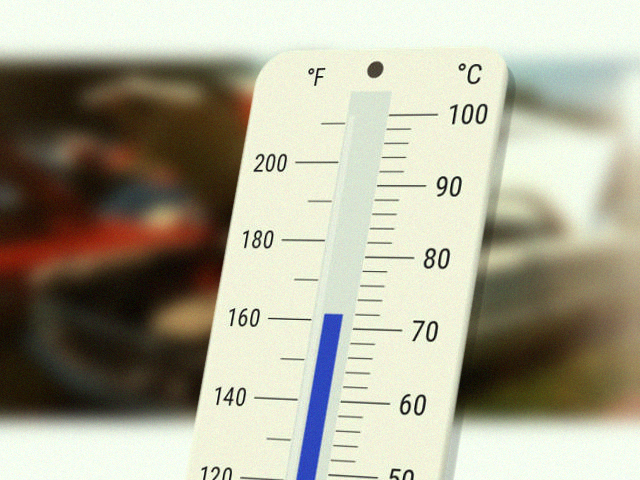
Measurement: 72 °C
